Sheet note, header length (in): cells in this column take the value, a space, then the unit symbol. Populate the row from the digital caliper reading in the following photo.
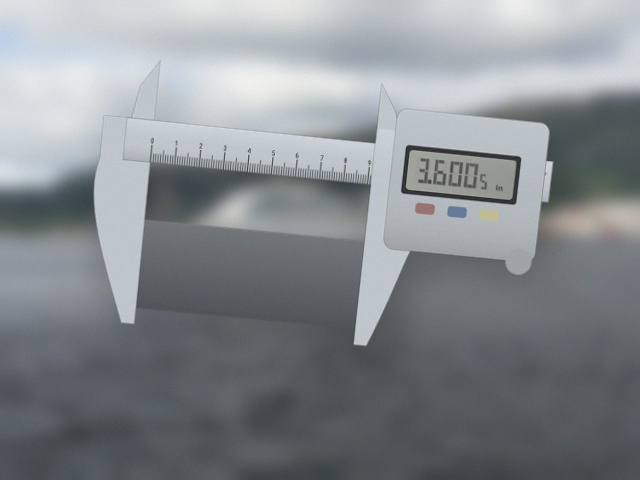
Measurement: 3.6005 in
